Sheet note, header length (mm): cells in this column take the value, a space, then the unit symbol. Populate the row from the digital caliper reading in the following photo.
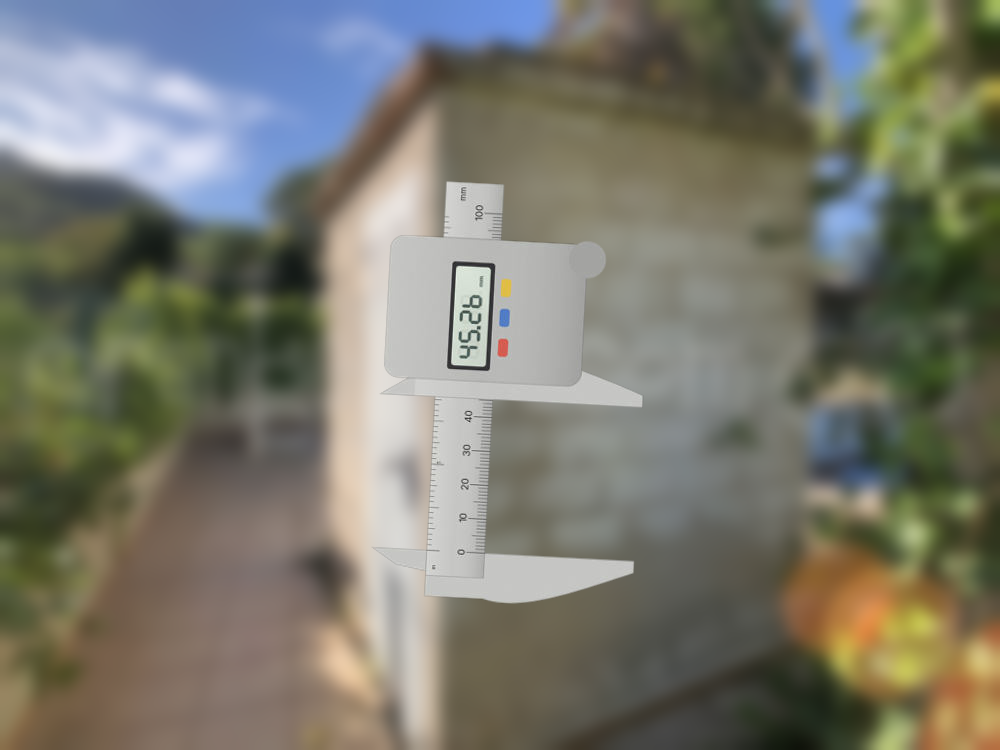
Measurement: 45.26 mm
